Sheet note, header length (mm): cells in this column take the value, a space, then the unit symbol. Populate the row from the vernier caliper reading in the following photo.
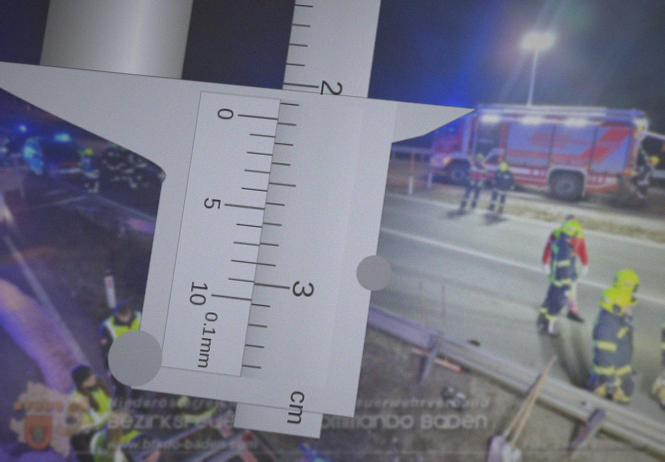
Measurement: 21.8 mm
